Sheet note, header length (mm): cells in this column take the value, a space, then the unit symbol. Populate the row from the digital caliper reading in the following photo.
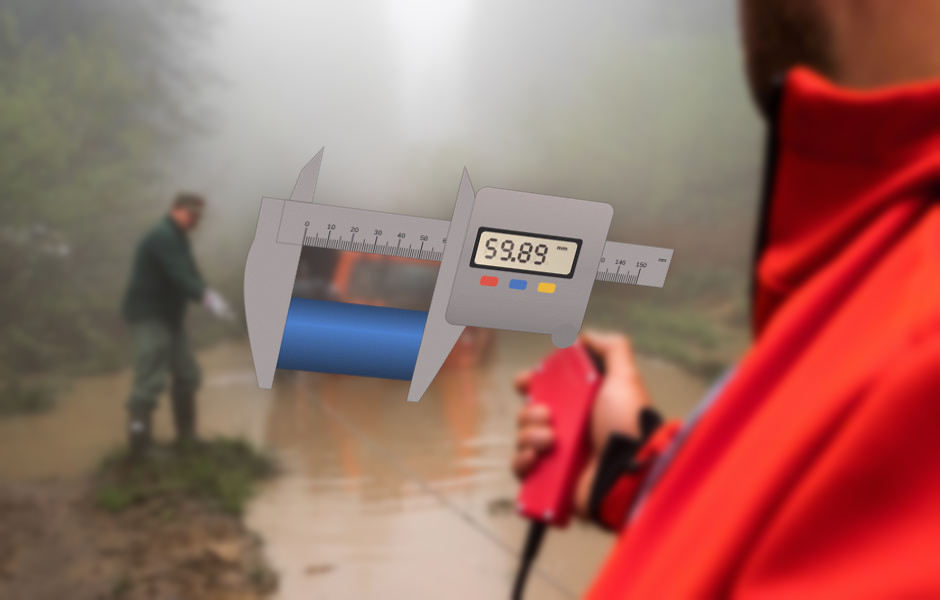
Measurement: 59.89 mm
